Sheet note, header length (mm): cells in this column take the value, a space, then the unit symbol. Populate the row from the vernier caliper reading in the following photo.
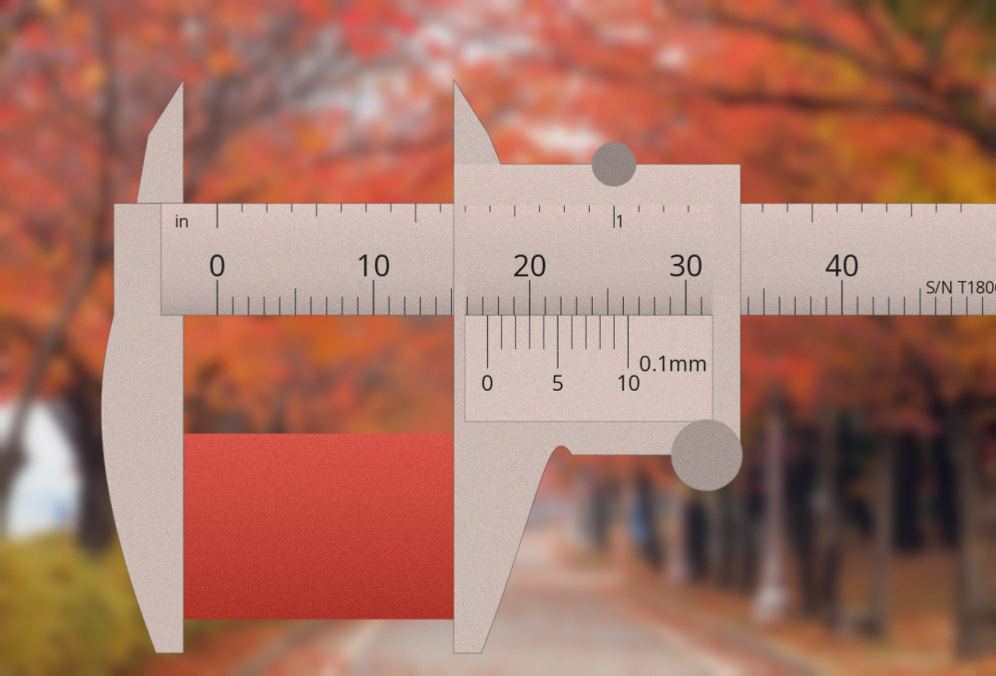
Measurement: 17.3 mm
